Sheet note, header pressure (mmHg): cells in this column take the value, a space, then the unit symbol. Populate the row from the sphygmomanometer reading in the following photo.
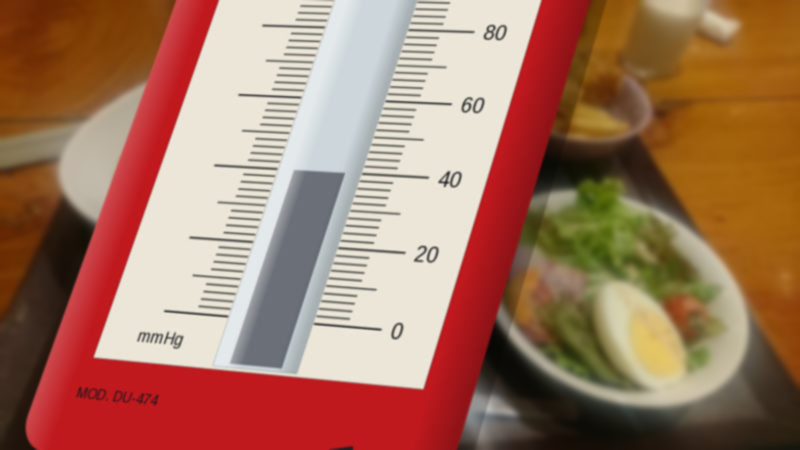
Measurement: 40 mmHg
